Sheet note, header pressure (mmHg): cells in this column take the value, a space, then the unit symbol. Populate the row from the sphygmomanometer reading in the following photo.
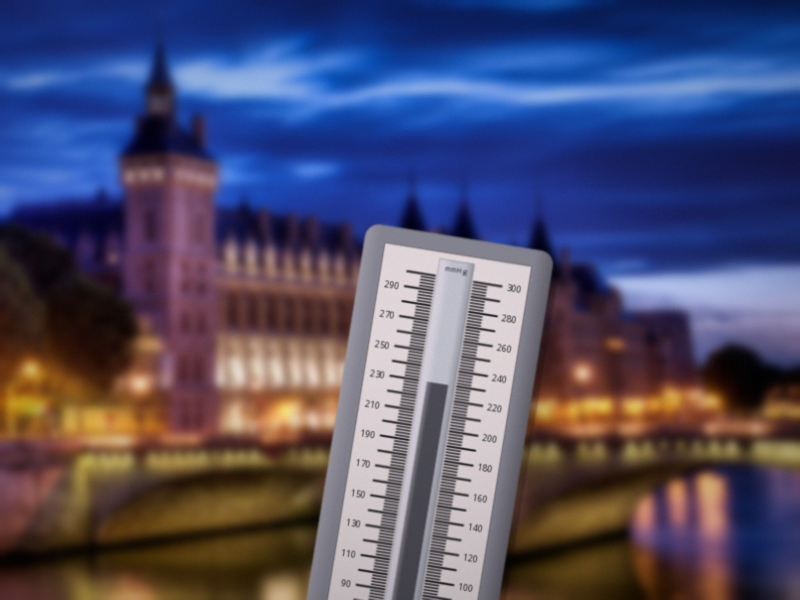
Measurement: 230 mmHg
